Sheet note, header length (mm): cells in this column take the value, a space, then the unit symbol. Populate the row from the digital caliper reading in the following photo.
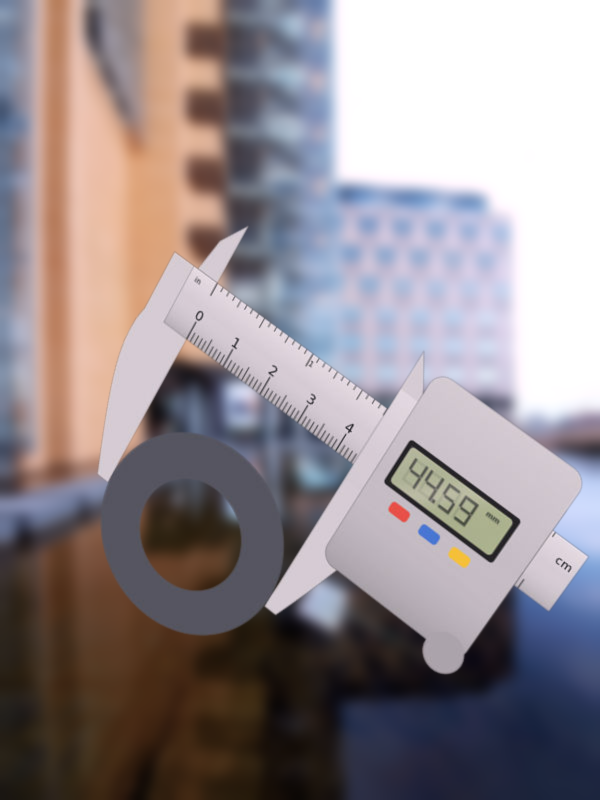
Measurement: 44.59 mm
